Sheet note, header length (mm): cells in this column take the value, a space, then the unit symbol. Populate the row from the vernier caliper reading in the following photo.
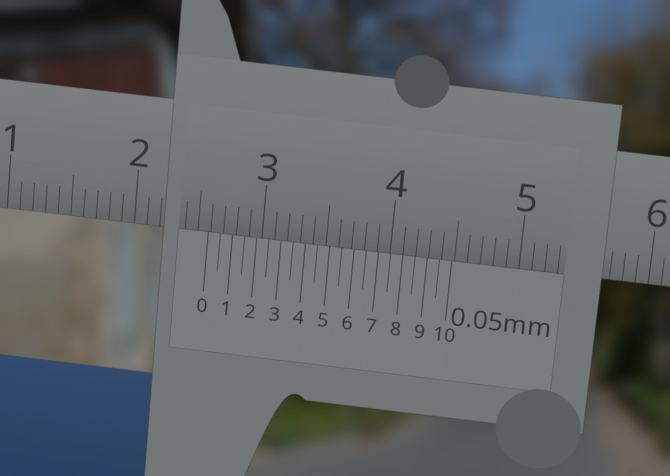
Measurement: 25.8 mm
